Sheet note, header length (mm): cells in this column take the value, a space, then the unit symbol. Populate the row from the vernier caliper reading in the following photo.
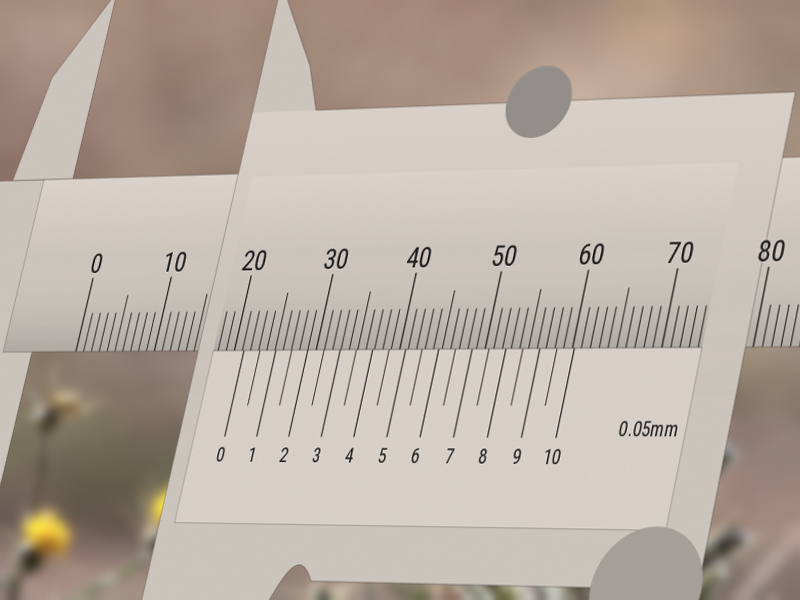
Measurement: 21.2 mm
